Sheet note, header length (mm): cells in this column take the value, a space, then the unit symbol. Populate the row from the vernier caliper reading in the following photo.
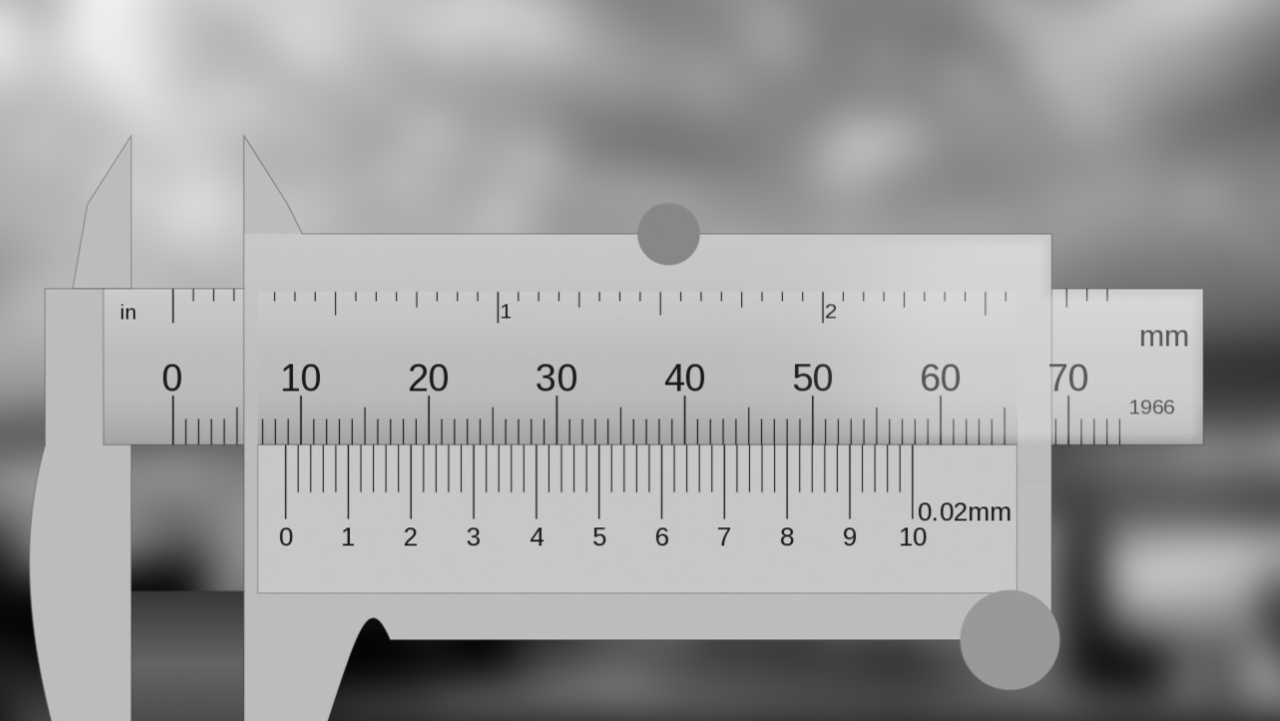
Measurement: 8.8 mm
